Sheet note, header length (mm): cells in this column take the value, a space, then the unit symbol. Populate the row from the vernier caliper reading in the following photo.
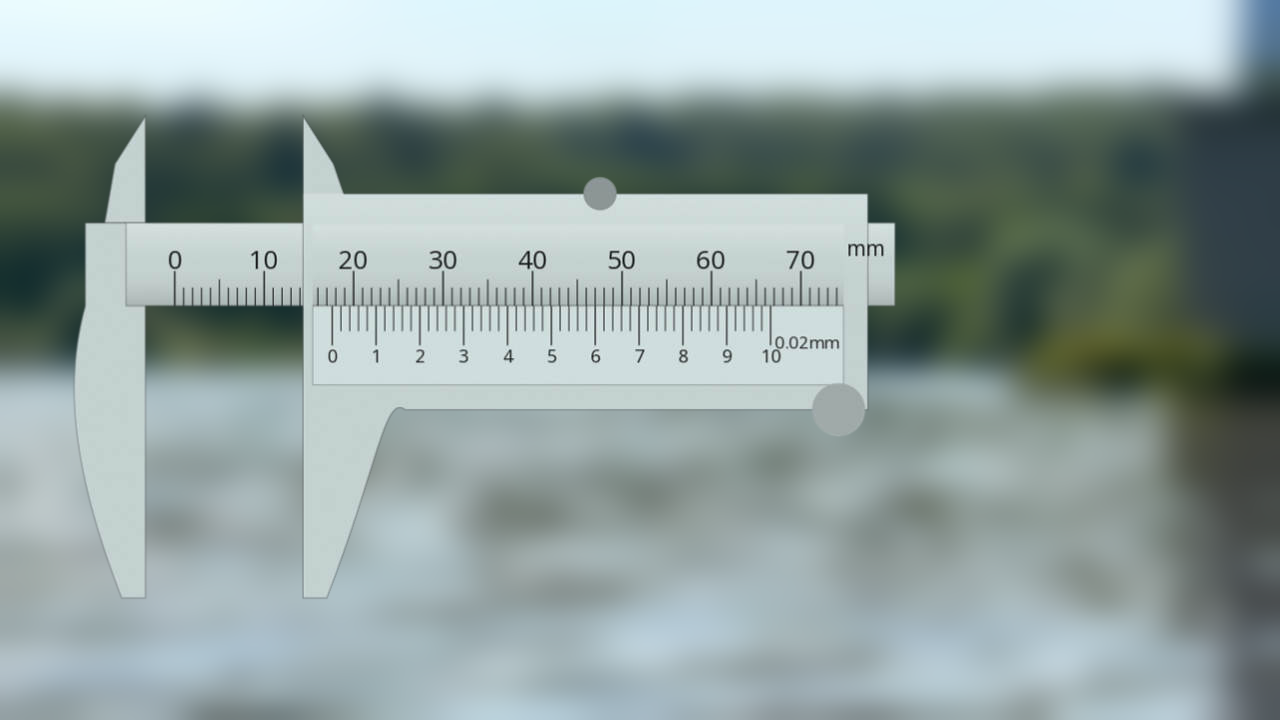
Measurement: 17.6 mm
